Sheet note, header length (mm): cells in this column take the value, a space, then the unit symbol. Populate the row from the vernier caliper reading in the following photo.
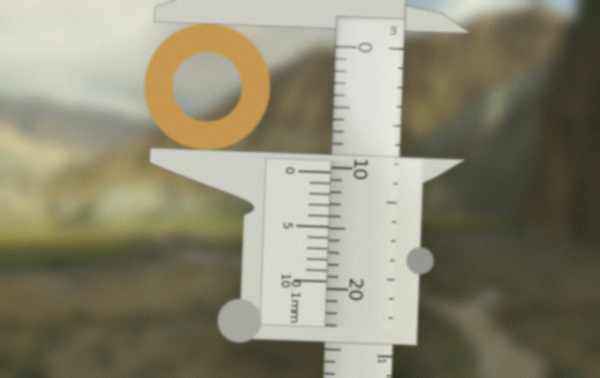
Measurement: 10.4 mm
